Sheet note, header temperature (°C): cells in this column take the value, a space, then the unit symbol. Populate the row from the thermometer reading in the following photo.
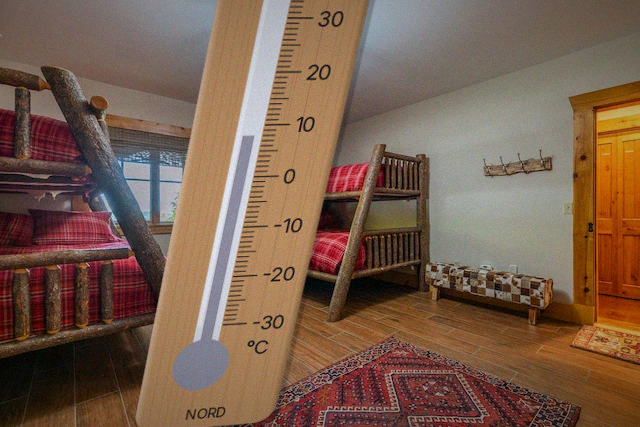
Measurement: 8 °C
